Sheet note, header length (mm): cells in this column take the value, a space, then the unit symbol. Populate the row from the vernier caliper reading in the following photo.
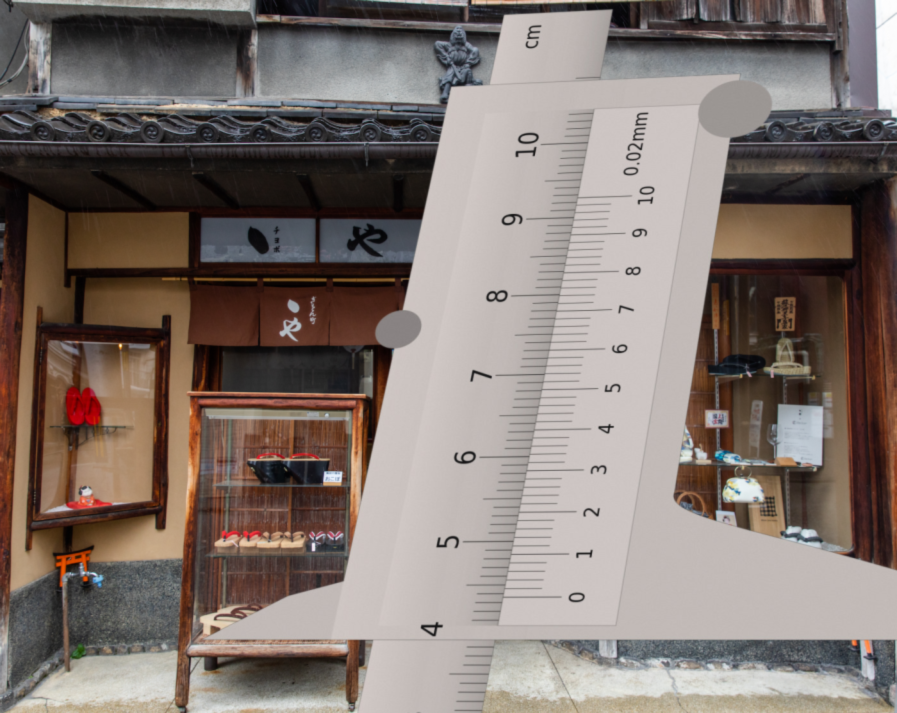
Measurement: 43.6 mm
